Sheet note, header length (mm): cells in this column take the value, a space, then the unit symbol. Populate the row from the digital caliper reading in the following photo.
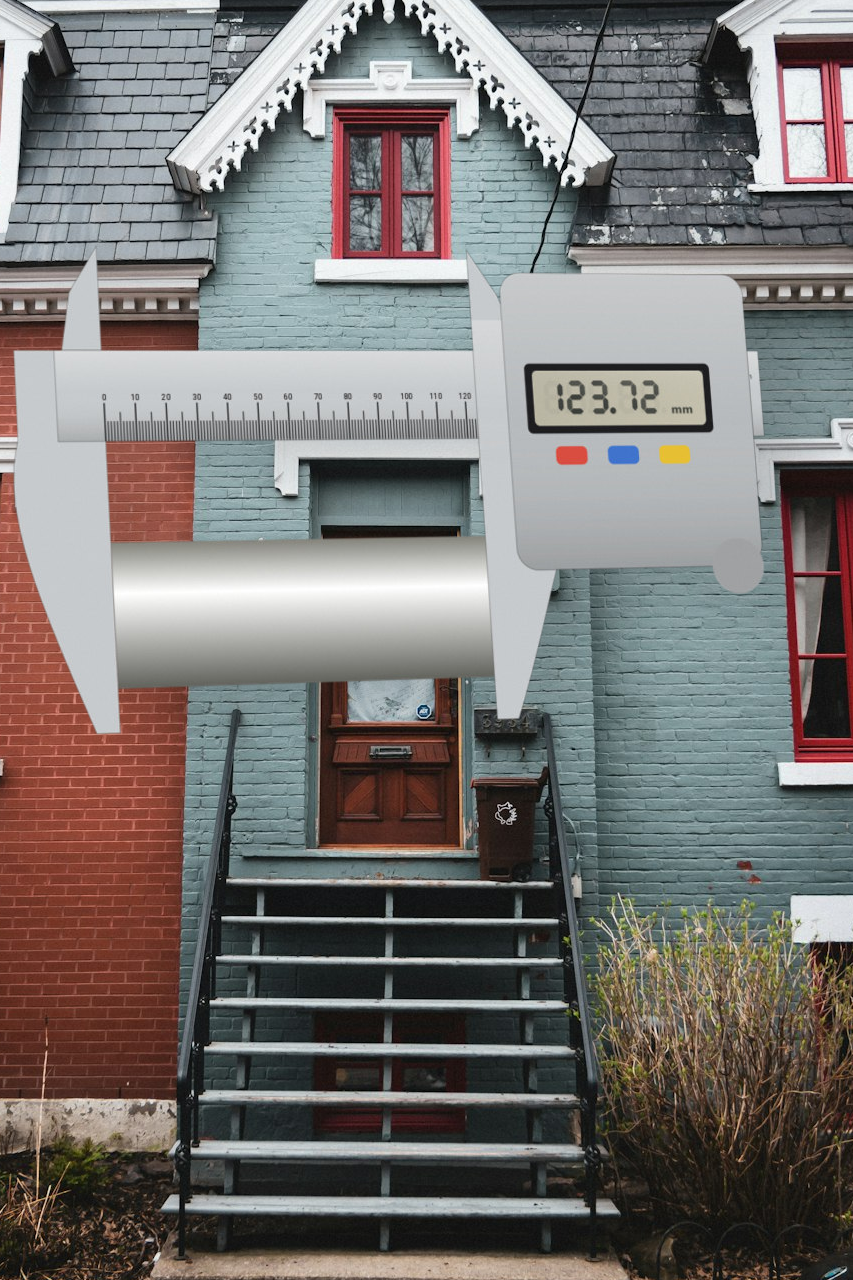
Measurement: 123.72 mm
